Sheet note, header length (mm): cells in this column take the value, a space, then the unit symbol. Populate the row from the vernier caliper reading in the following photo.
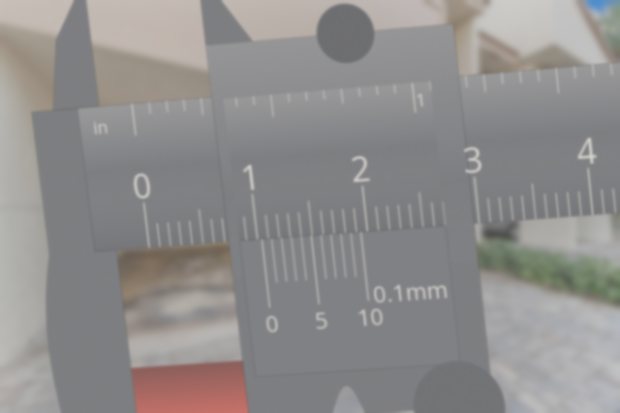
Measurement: 10.4 mm
